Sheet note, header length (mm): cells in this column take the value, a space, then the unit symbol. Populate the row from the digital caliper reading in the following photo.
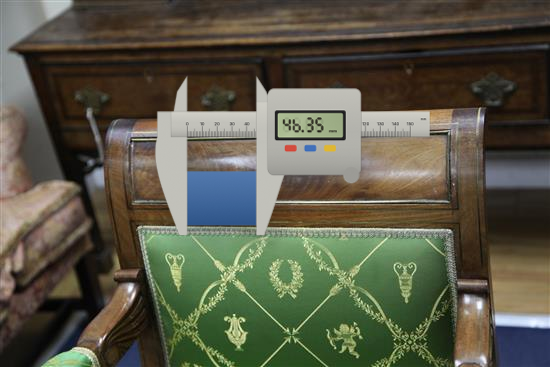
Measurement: 46.35 mm
